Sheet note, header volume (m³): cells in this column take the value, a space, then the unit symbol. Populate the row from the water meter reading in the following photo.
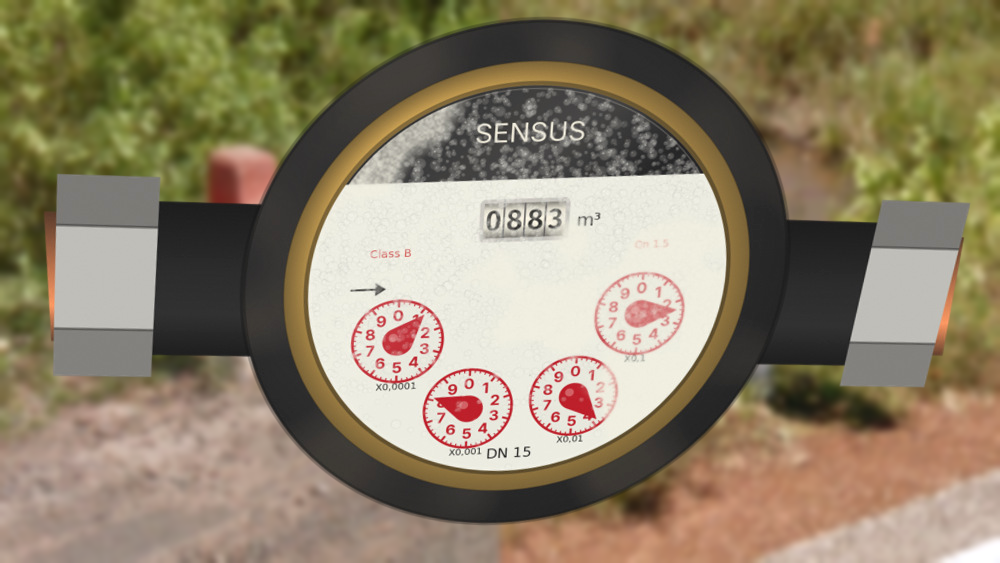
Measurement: 883.2381 m³
